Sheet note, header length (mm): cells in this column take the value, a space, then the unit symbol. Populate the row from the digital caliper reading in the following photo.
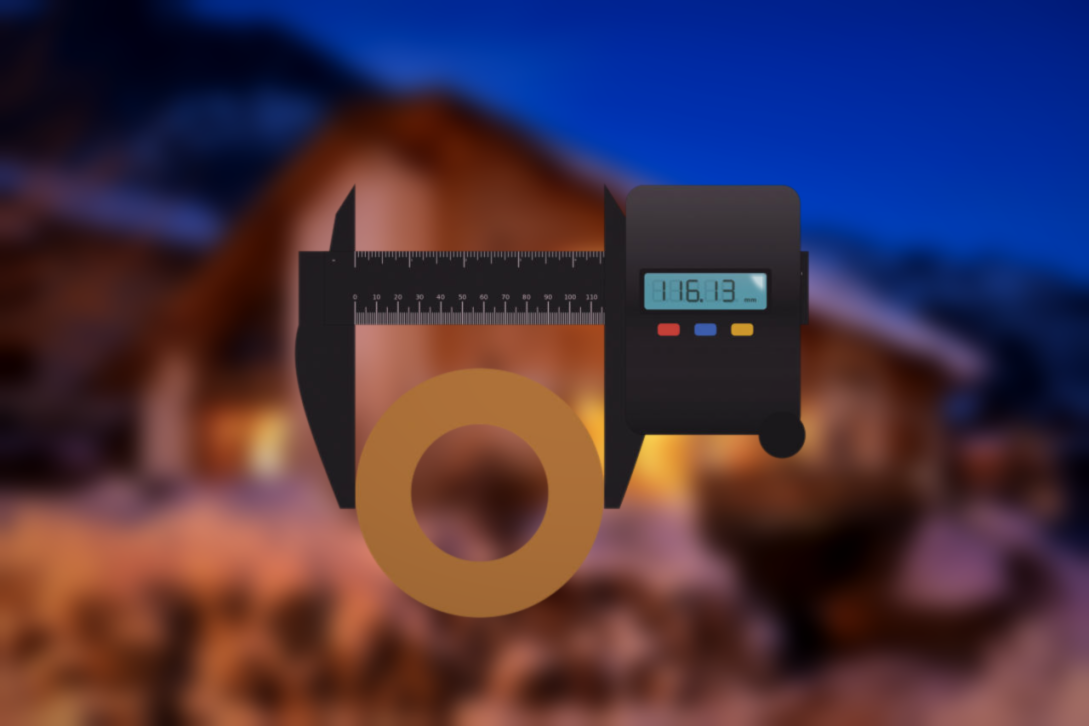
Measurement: 116.13 mm
